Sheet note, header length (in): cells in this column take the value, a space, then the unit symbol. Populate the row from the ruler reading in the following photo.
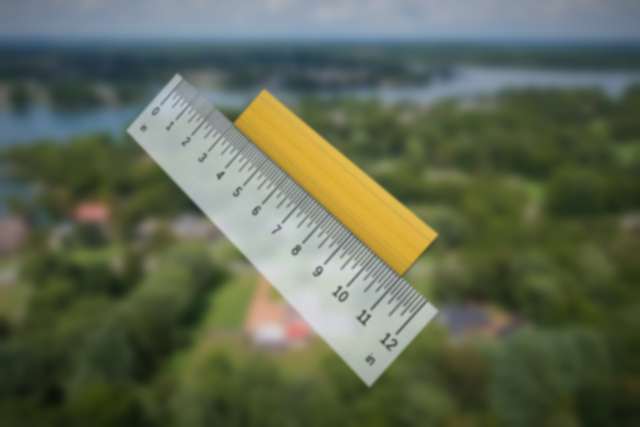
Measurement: 8 in
